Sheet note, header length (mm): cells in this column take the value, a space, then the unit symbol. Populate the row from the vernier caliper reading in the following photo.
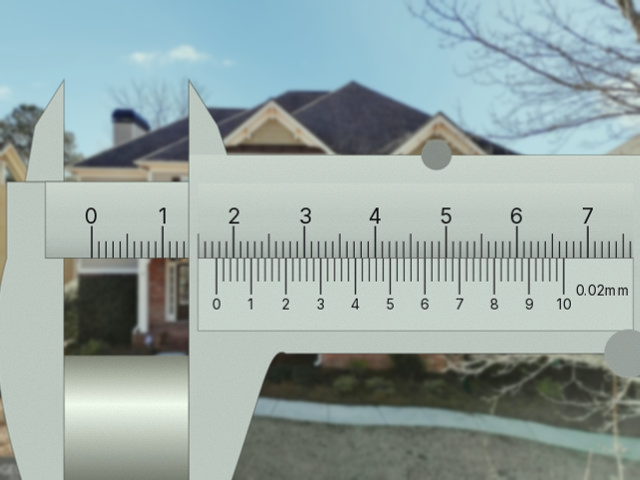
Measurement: 17.6 mm
